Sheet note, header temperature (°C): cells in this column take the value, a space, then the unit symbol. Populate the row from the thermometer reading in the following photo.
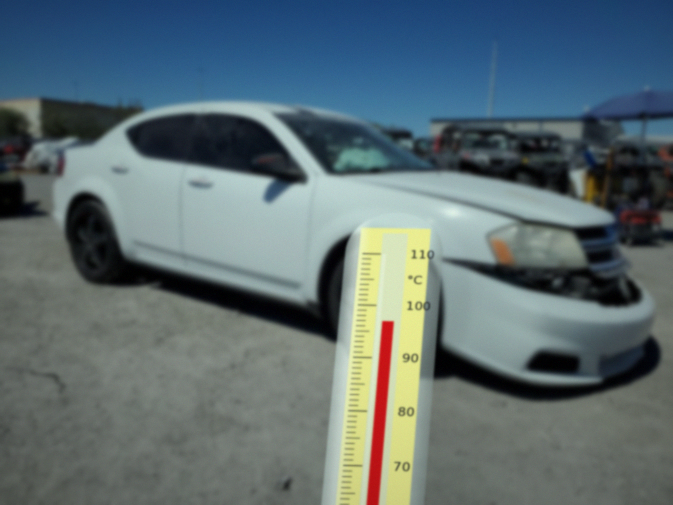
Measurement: 97 °C
